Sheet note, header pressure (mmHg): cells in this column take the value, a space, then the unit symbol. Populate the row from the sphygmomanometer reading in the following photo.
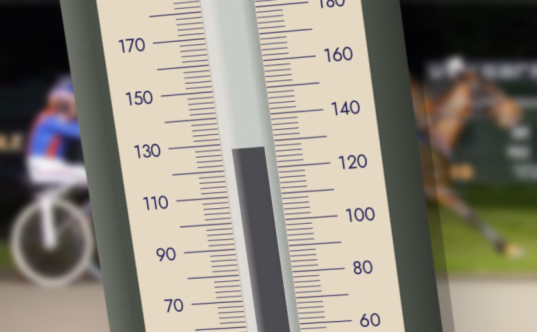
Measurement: 128 mmHg
